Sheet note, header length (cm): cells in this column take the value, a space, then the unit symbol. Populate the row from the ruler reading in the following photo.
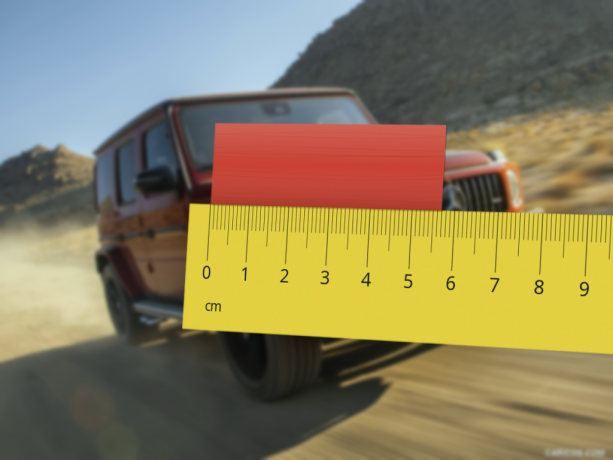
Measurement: 5.7 cm
